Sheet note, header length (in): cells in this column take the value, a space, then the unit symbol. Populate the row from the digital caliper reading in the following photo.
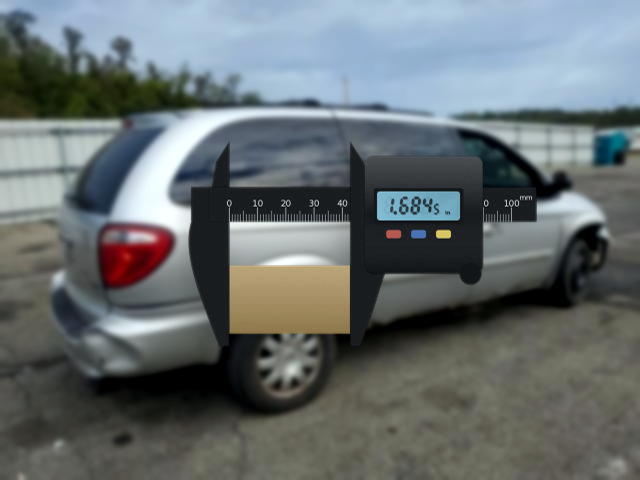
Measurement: 1.6845 in
